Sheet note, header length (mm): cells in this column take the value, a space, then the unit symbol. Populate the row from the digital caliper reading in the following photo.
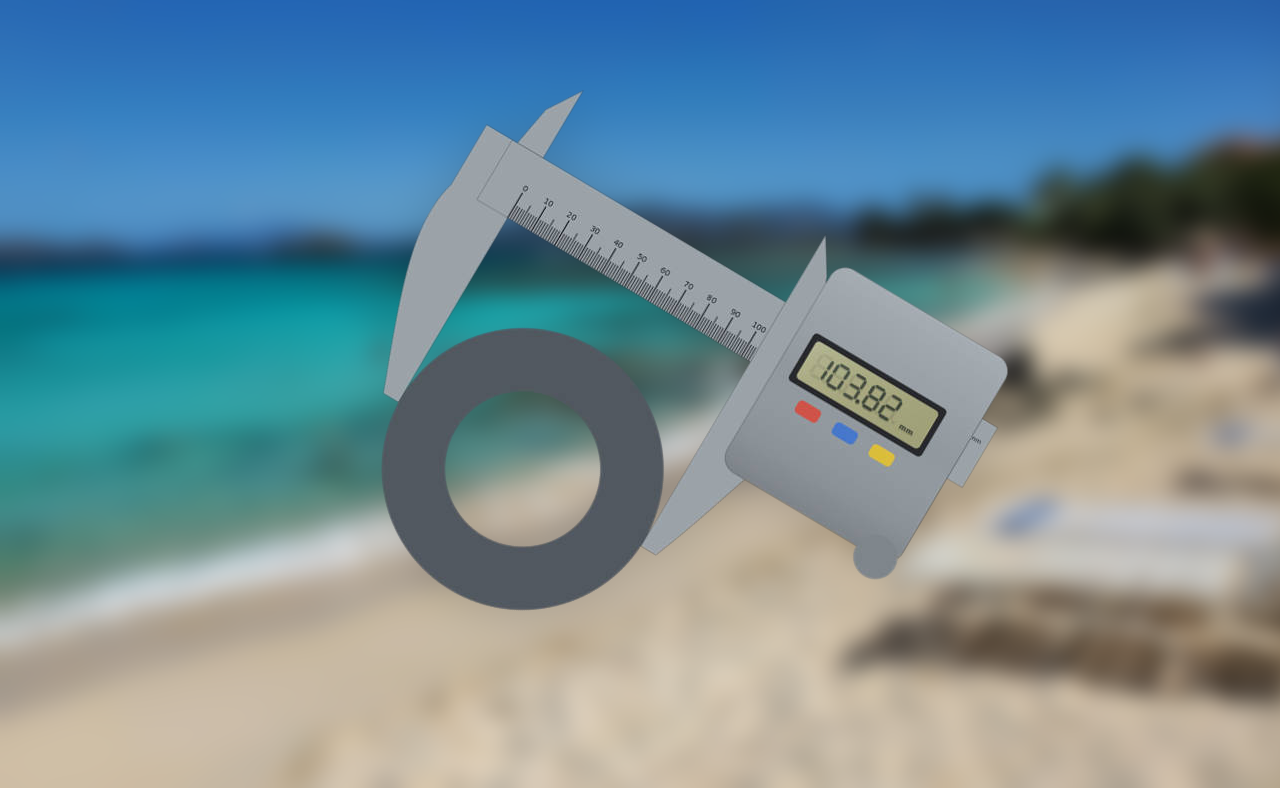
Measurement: 103.82 mm
